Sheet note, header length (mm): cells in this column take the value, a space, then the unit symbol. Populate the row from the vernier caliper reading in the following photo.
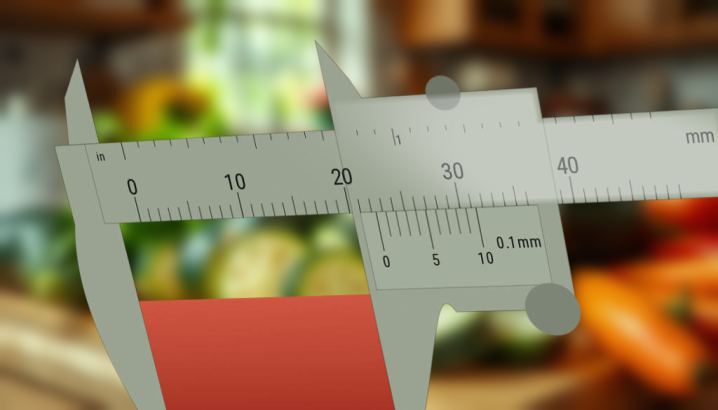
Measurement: 22.4 mm
